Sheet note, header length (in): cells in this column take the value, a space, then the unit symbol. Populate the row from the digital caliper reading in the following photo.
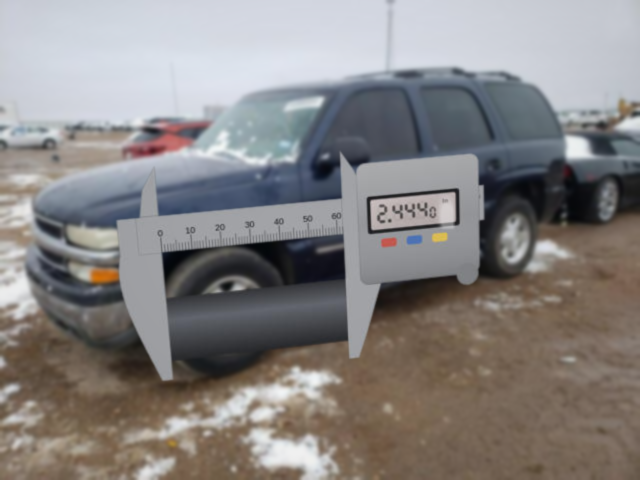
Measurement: 2.4440 in
